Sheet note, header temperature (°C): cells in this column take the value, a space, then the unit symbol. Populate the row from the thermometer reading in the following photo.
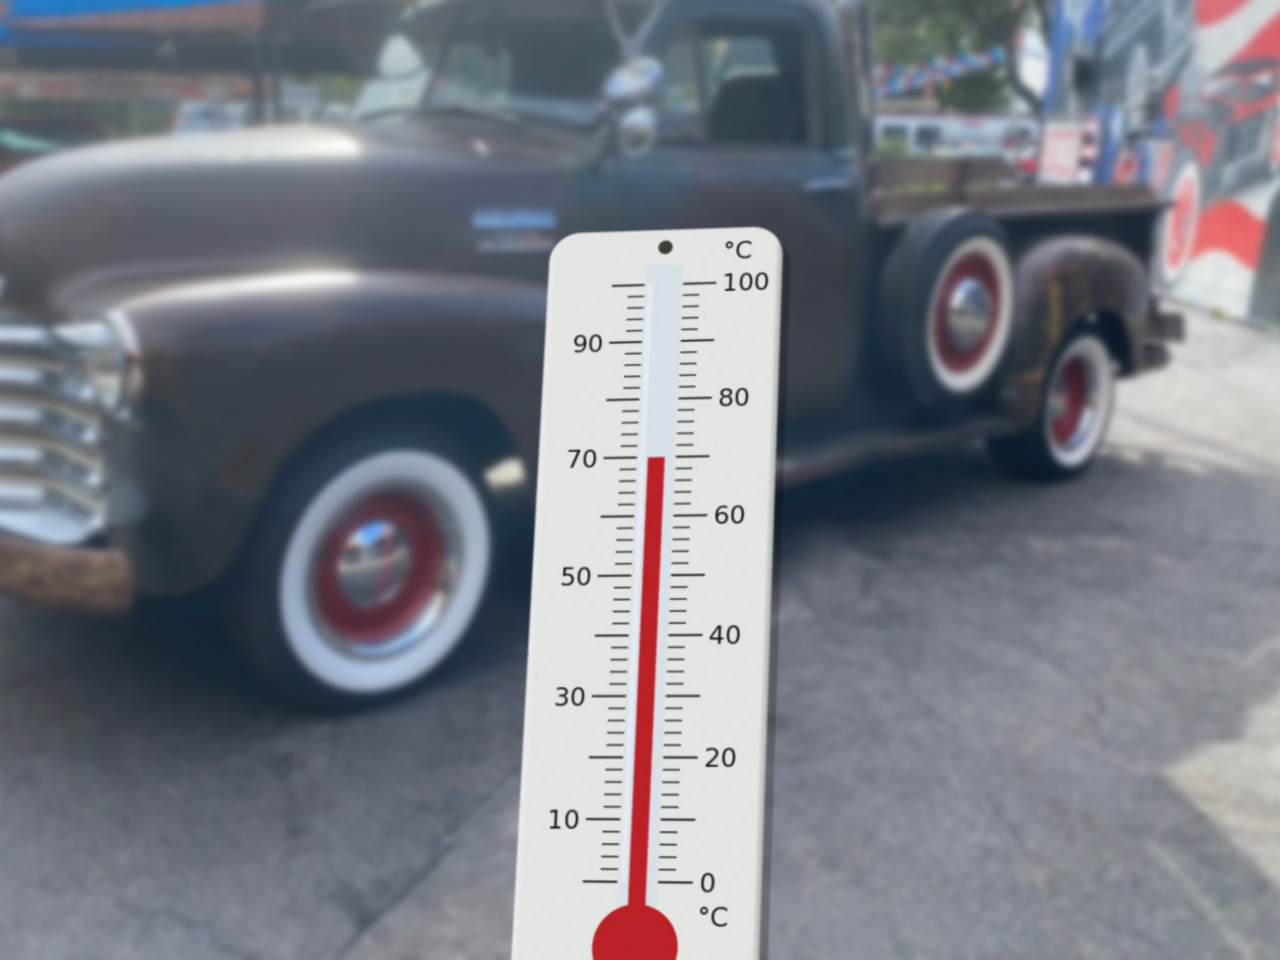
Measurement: 70 °C
